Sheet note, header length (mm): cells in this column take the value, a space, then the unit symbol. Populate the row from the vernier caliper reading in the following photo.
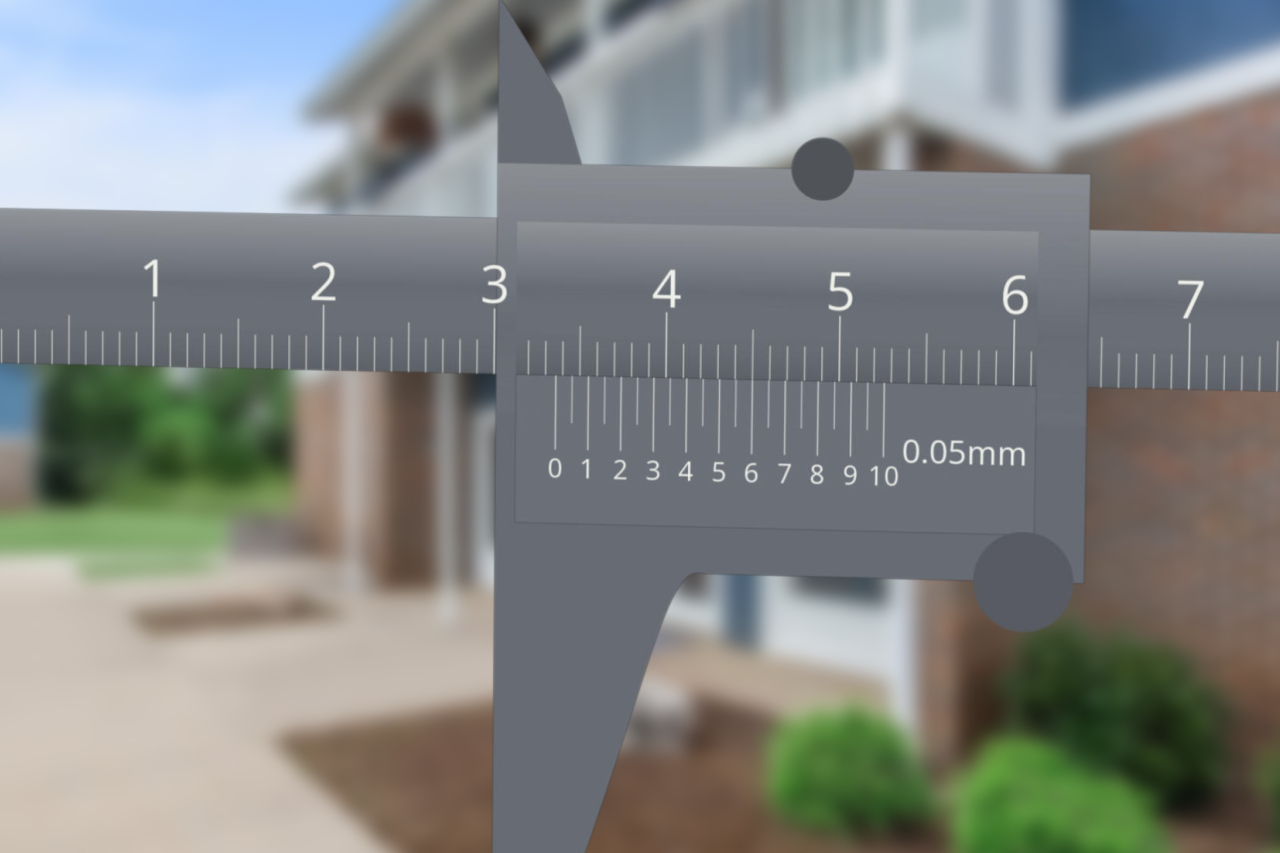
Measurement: 33.6 mm
